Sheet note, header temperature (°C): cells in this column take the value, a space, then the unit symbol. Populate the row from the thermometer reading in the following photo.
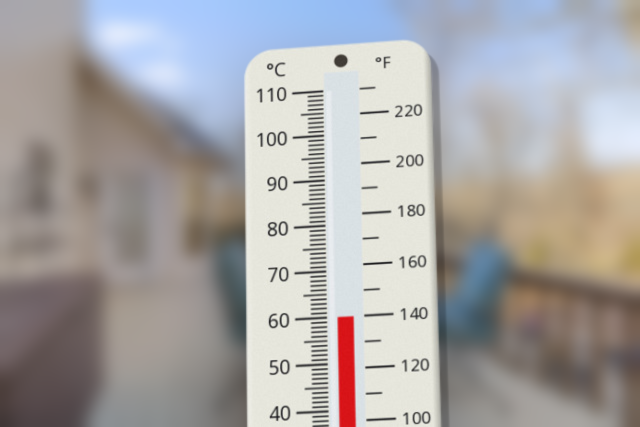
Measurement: 60 °C
